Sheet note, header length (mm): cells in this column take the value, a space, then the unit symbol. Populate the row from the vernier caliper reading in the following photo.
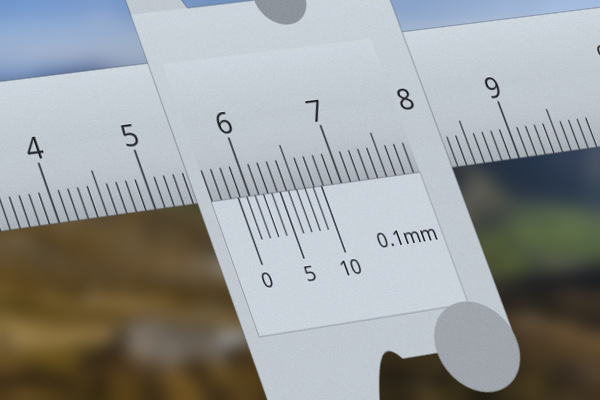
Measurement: 58.8 mm
